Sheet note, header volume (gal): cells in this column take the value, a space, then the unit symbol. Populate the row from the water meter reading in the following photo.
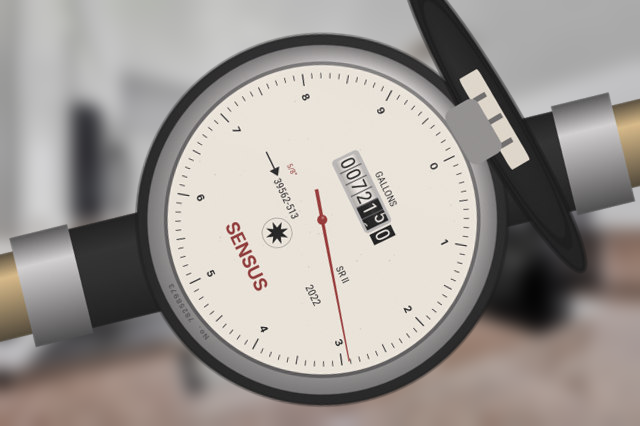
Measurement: 72152.9 gal
